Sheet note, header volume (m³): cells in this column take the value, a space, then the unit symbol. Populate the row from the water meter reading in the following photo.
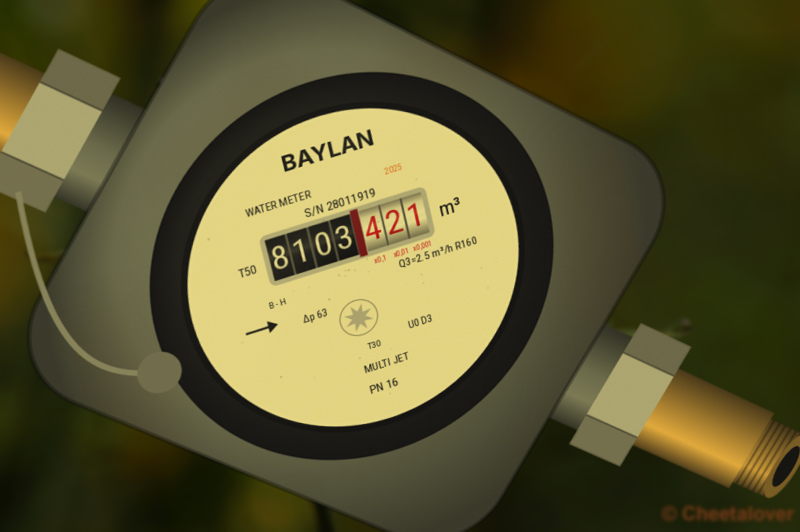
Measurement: 8103.421 m³
